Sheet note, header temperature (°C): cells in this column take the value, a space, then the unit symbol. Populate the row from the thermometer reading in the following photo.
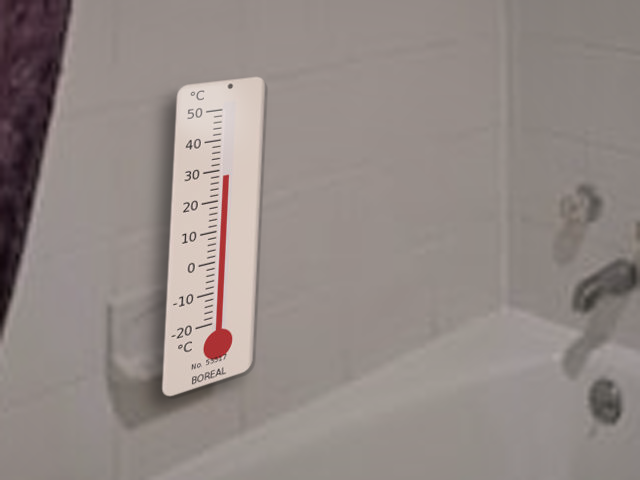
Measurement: 28 °C
